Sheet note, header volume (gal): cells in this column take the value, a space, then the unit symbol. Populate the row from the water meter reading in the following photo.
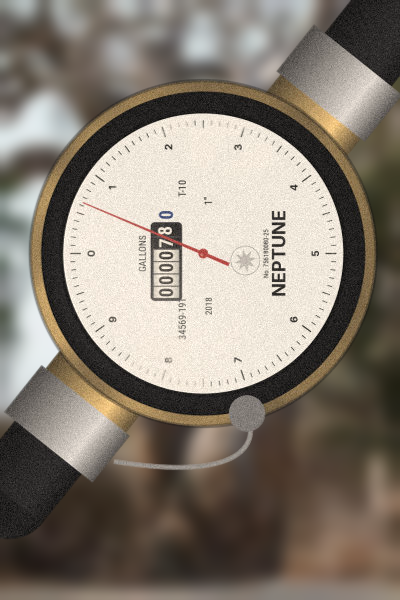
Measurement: 780.6 gal
